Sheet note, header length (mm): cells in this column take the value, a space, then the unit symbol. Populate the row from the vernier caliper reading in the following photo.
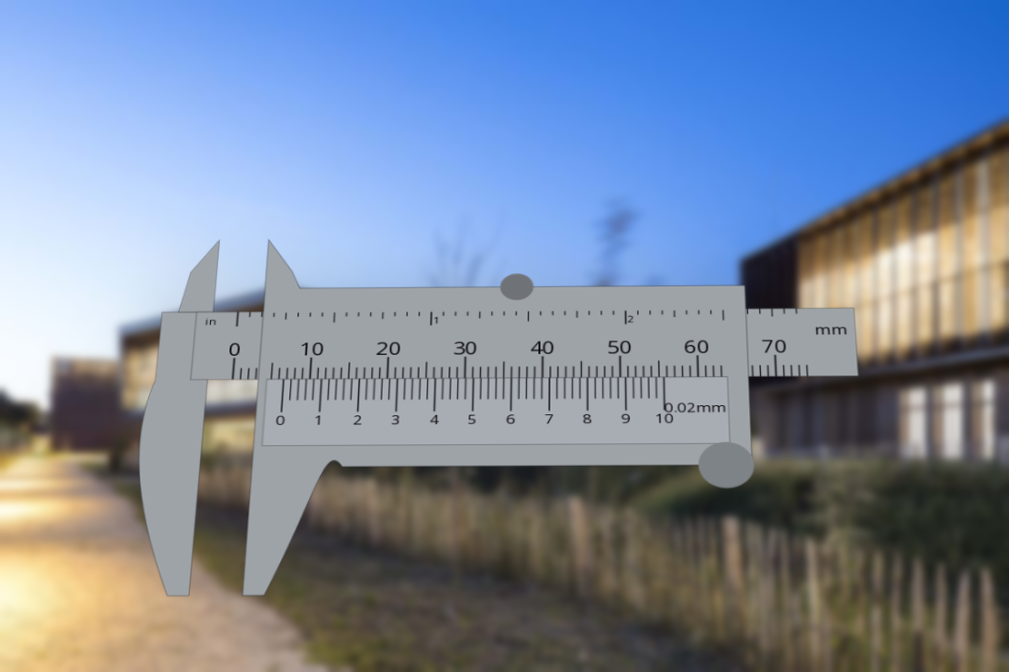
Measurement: 6.6 mm
